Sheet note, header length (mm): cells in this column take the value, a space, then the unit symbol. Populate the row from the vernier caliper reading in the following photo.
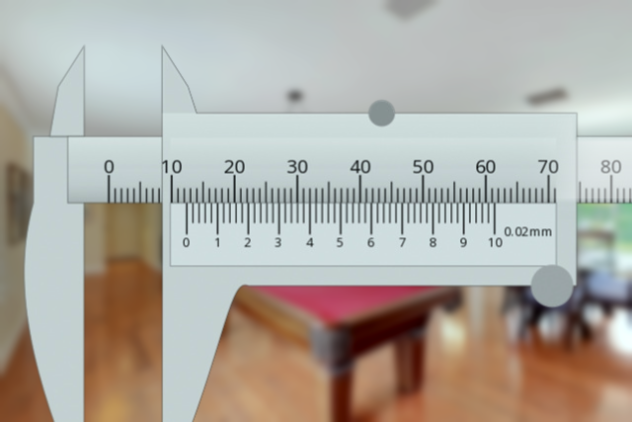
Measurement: 12.4 mm
